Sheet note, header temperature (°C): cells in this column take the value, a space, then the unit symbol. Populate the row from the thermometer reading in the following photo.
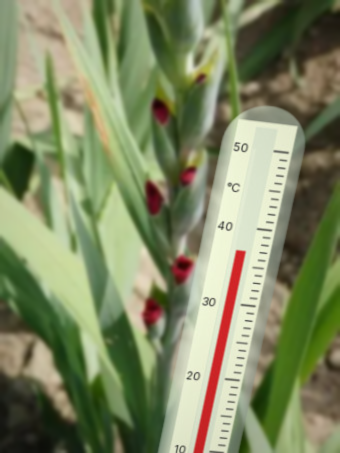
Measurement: 37 °C
